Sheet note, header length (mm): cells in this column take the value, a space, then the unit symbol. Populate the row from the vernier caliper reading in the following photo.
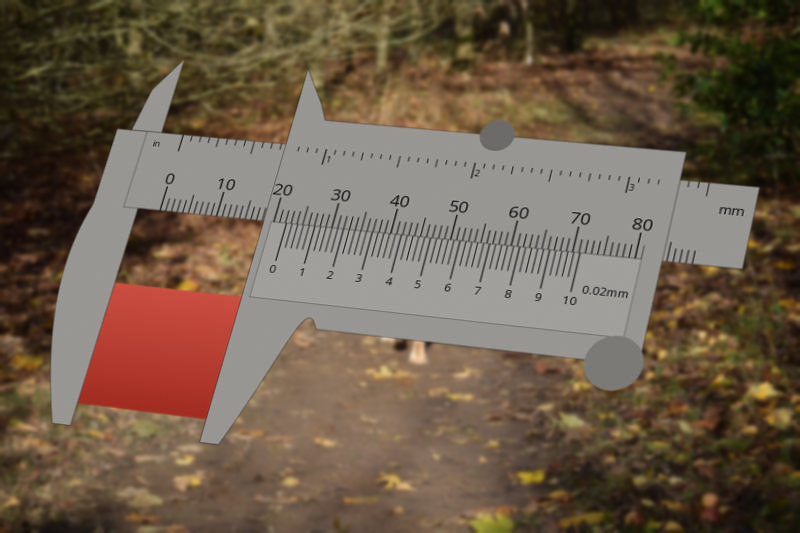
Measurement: 22.2 mm
